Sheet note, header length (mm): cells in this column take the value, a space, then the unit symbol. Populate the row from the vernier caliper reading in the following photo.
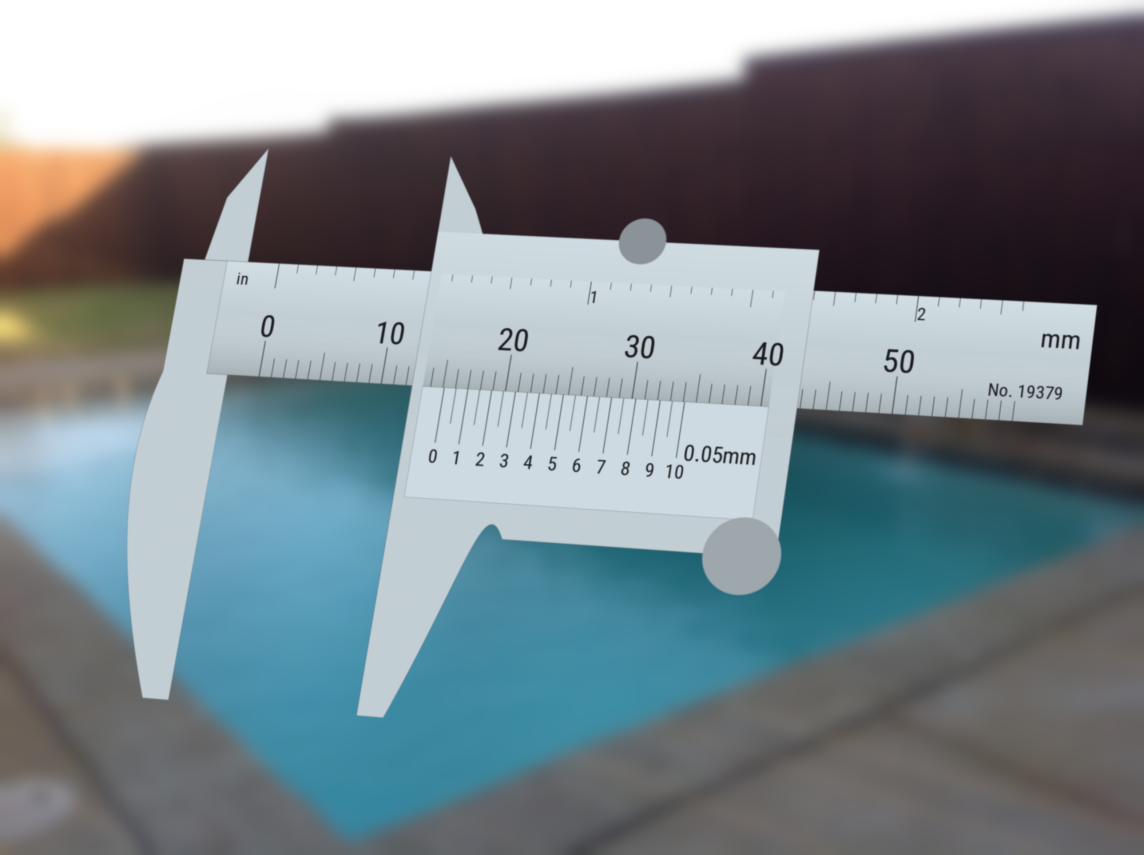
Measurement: 15.1 mm
